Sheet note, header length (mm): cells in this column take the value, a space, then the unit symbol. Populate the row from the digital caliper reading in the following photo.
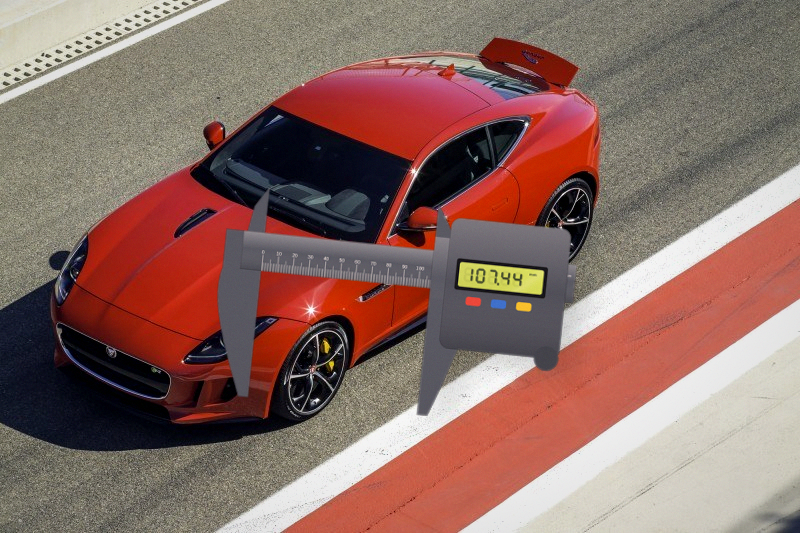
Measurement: 107.44 mm
